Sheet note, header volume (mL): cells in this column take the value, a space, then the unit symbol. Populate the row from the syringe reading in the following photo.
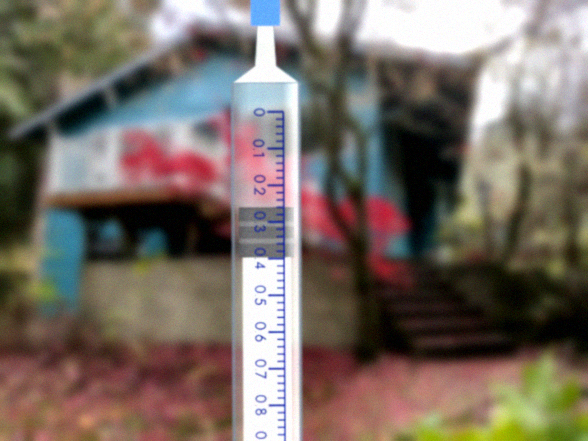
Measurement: 0.26 mL
